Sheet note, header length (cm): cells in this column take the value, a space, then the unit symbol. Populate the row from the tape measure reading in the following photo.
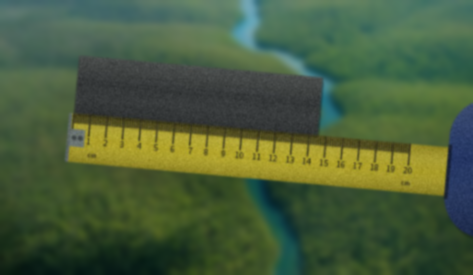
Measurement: 14.5 cm
